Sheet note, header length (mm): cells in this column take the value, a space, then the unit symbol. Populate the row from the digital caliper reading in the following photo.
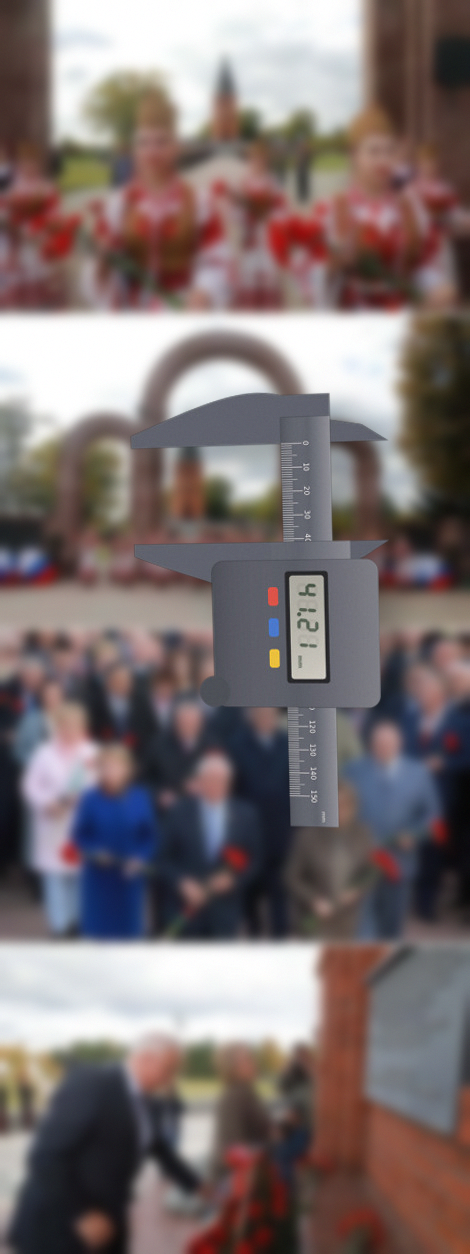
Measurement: 41.21 mm
